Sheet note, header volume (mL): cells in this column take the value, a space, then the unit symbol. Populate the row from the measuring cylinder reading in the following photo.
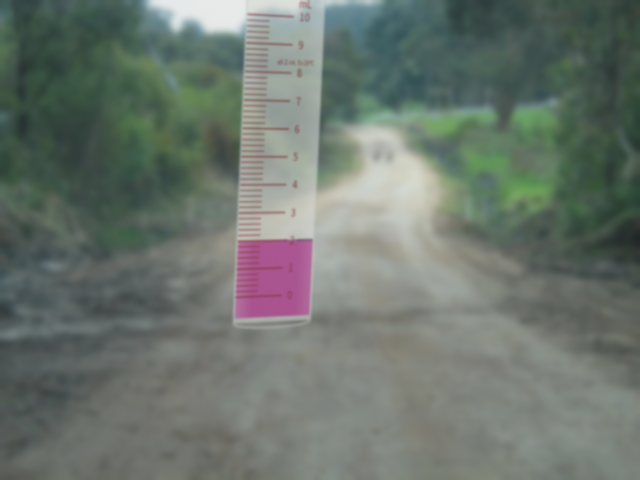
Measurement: 2 mL
